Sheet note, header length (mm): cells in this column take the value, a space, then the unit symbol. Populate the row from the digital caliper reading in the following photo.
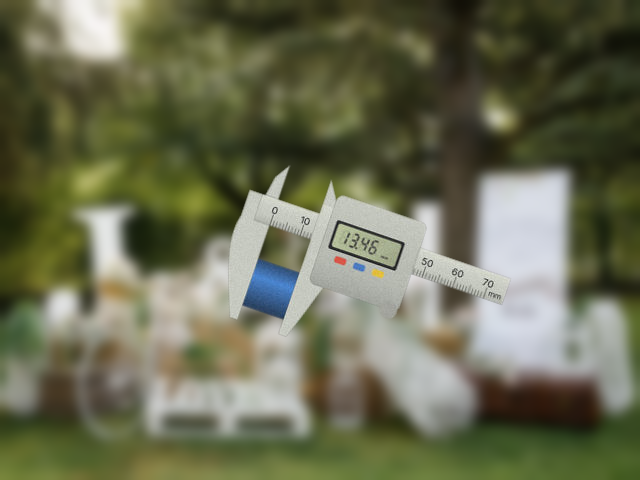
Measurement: 13.46 mm
